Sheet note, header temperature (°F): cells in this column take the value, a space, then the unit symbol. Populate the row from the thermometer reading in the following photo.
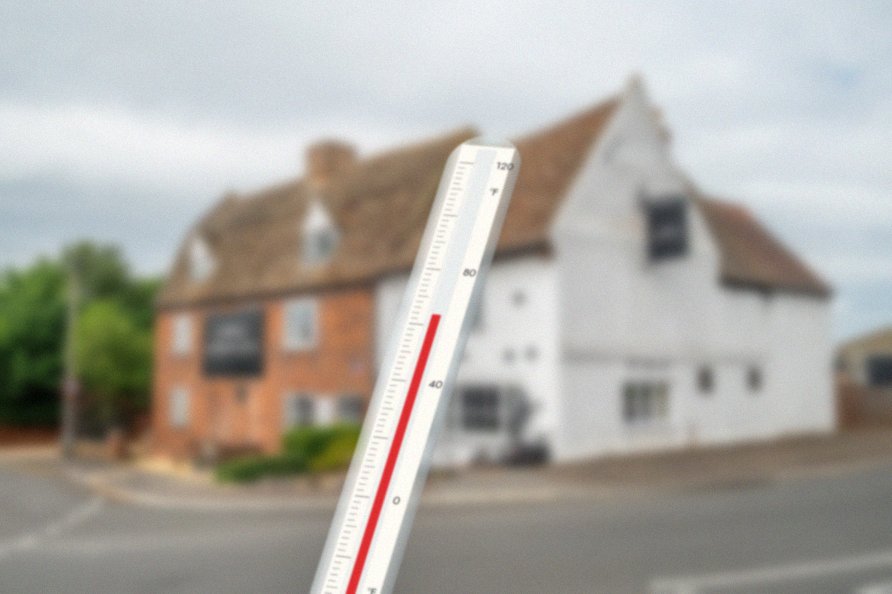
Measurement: 64 °F
